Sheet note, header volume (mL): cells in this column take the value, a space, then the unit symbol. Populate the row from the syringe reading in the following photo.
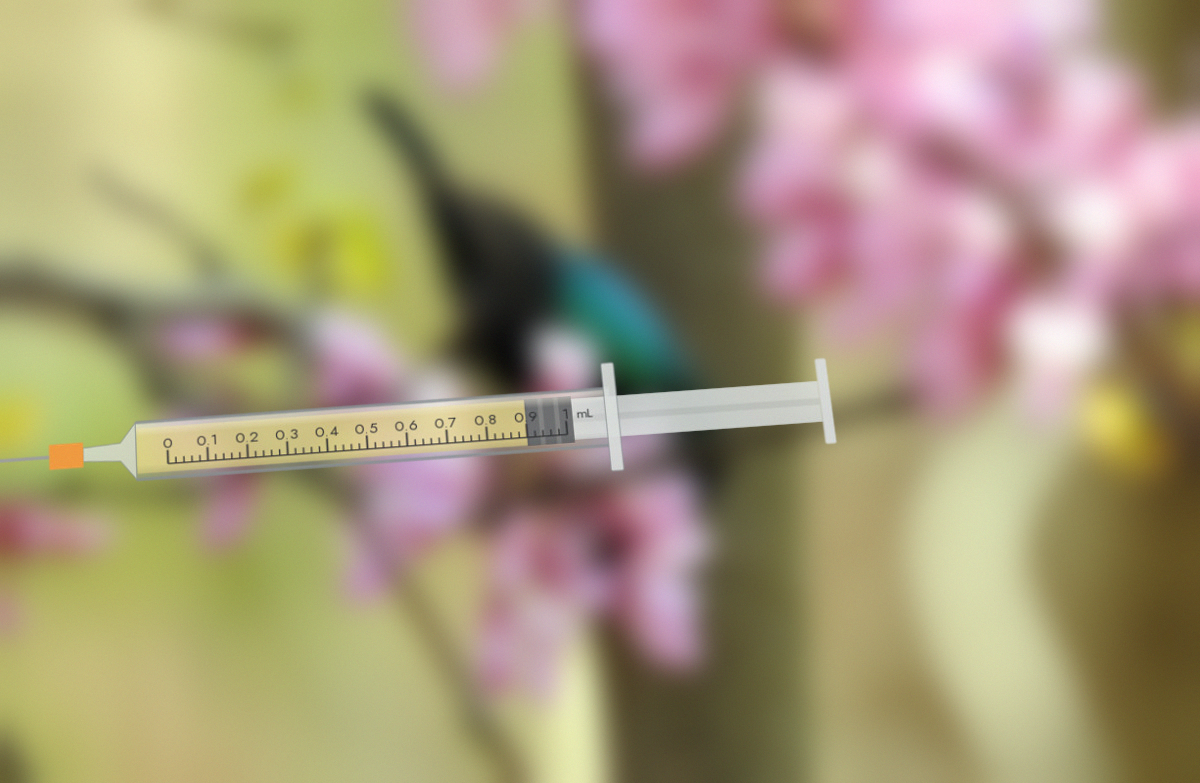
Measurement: 0.9 mL
